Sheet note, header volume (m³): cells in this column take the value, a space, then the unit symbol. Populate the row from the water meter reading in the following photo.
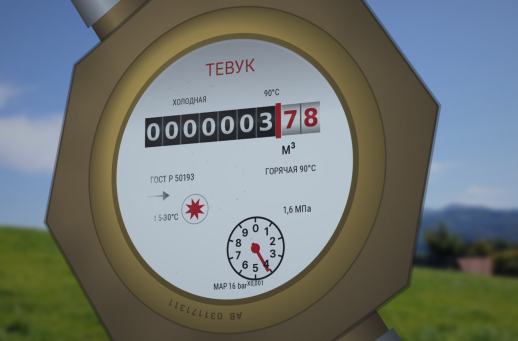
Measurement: 3.784 m³
